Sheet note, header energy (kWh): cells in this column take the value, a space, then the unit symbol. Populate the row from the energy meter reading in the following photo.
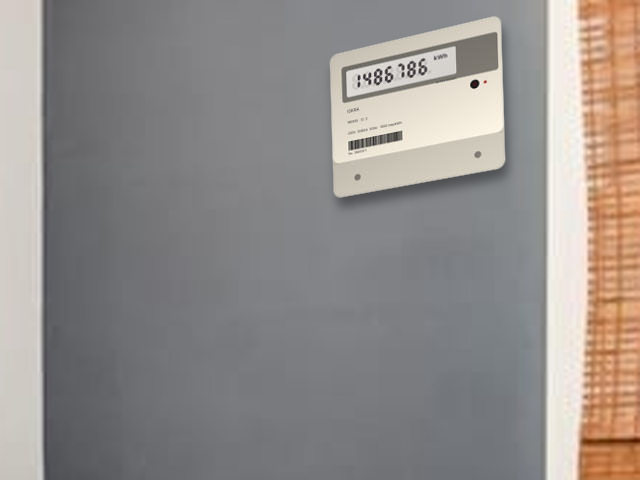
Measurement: 1486786 kWh
